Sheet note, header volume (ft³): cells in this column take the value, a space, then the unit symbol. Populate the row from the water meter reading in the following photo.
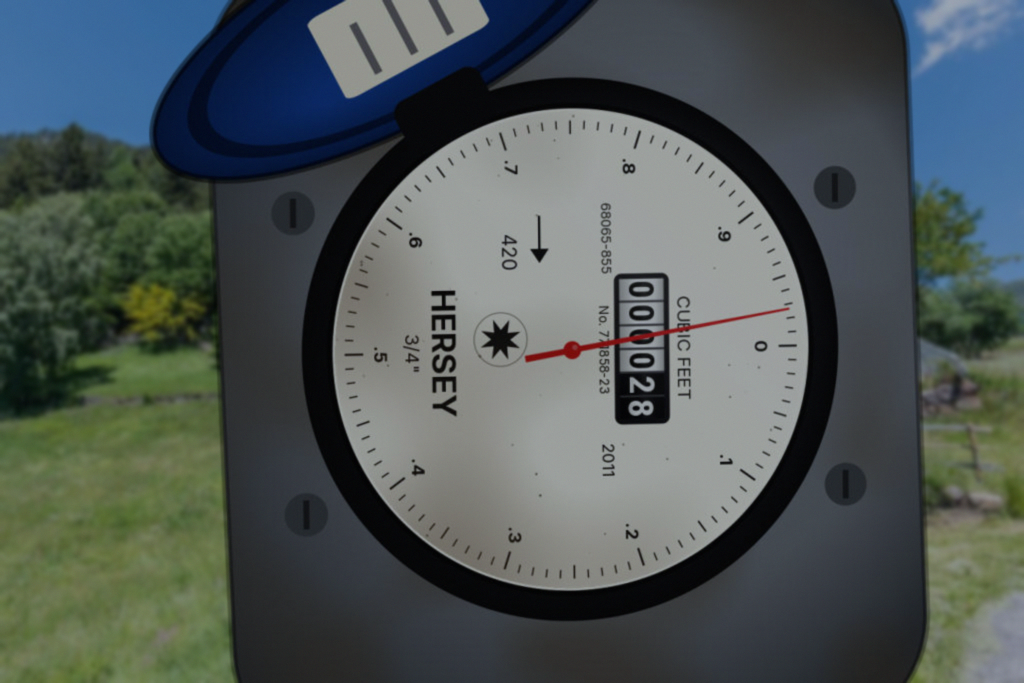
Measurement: 27.97 ft³
